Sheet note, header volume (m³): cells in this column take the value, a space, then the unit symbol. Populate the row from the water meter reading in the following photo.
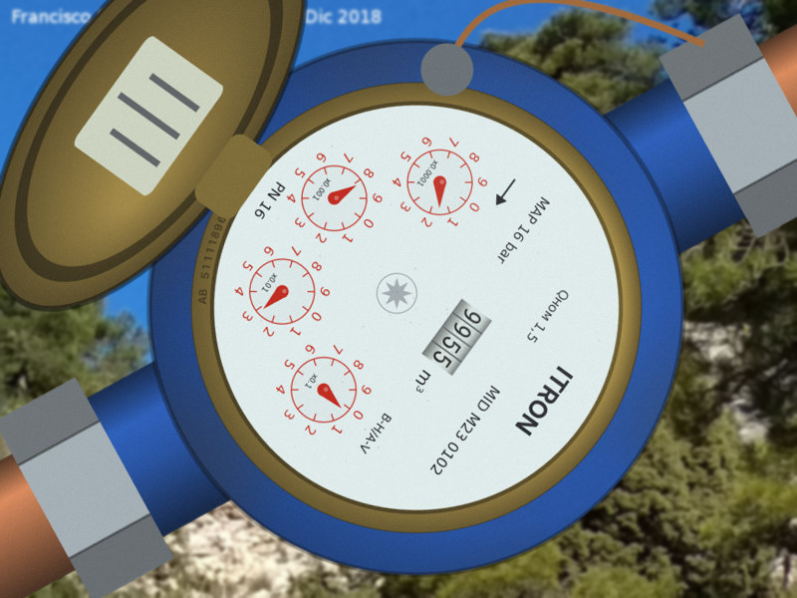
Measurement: 9955.0281 m³
